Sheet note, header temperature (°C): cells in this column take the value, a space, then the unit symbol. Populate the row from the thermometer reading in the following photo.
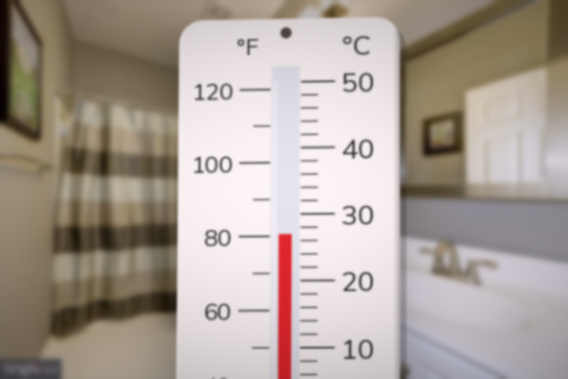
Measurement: 27 °C
